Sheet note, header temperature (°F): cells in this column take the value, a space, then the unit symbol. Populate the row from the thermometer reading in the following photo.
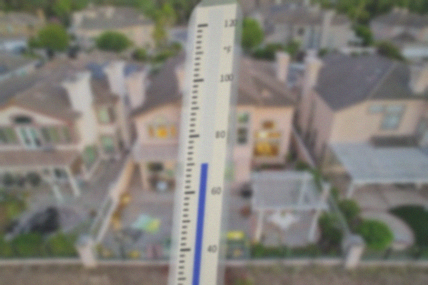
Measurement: 70 °F
